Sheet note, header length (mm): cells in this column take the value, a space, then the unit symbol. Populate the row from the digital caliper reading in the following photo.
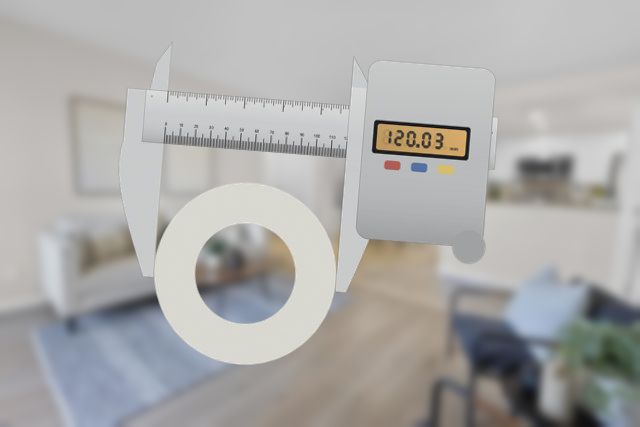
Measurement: 120.03 mm
